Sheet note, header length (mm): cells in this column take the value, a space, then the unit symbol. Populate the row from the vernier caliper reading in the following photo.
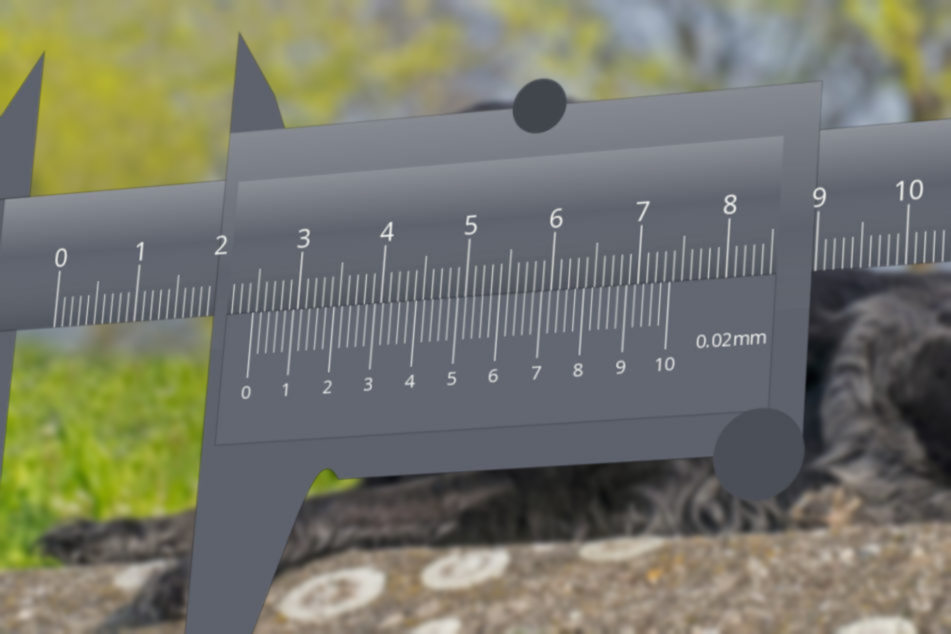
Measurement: 24.6 mm
